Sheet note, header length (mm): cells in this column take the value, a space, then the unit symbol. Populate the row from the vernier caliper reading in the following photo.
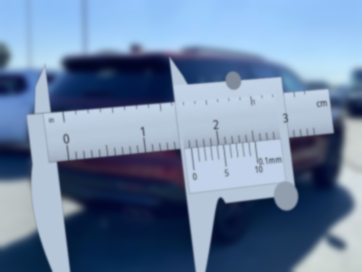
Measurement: 16.2 mm
